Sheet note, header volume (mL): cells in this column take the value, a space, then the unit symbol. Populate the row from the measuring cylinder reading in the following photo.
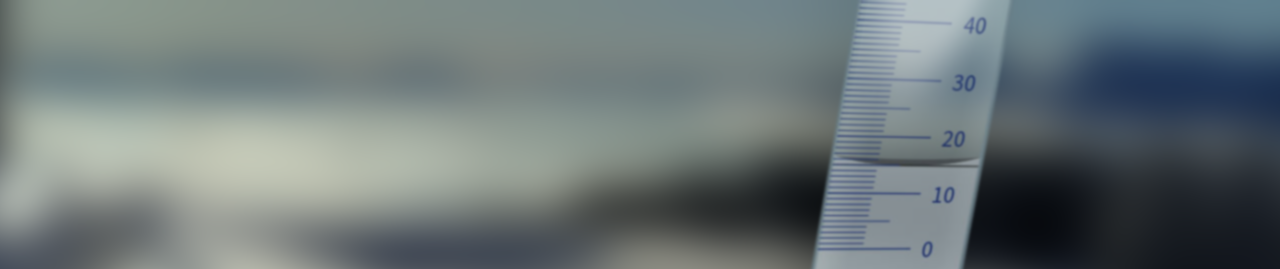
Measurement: 15 mL
